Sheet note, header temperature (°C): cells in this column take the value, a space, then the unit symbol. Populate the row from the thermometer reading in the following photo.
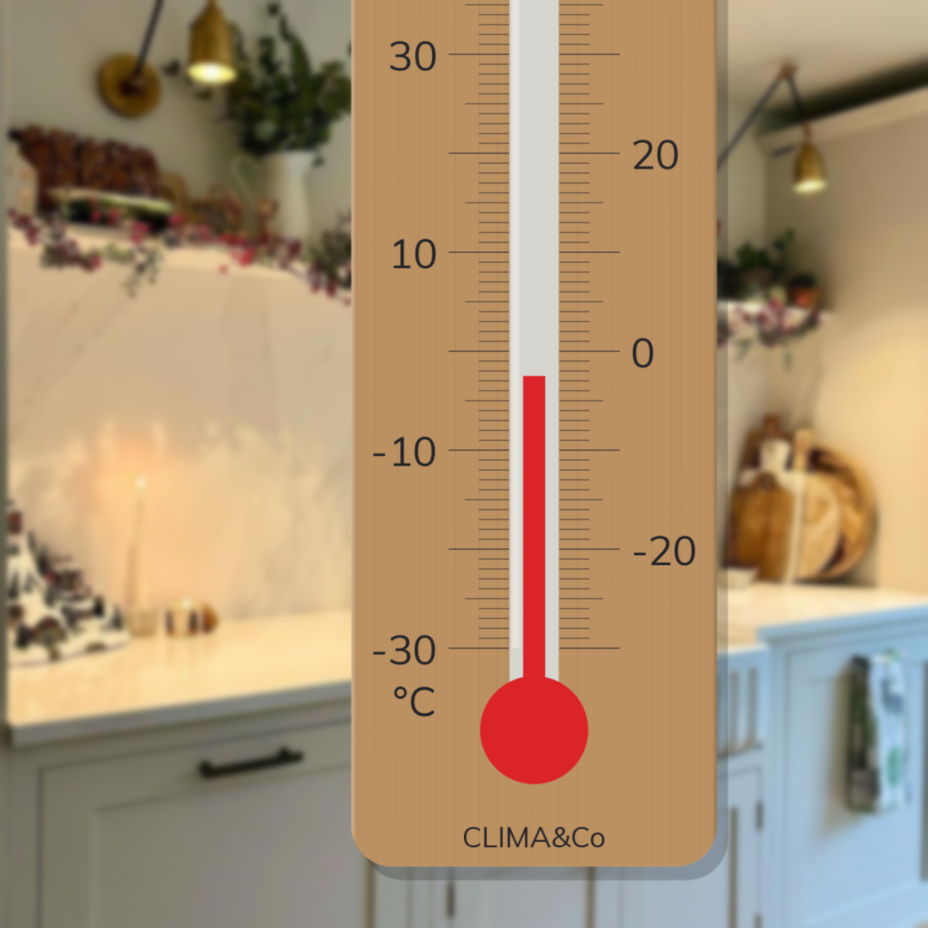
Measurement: -2.5 °C
